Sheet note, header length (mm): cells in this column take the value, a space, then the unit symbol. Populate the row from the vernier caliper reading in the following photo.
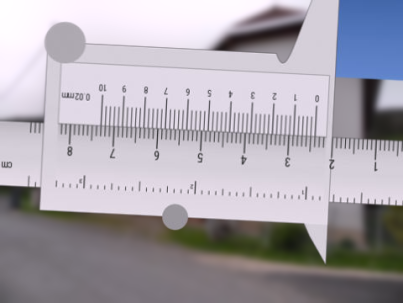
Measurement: 24.0 mm
